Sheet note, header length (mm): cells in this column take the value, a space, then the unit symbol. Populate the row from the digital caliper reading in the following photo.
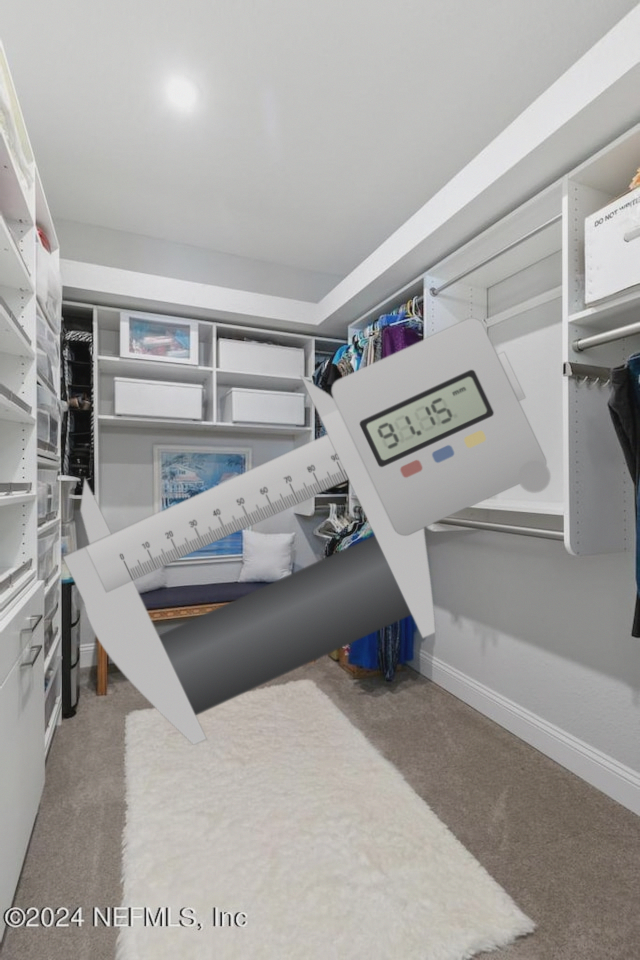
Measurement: 91.15 mm
